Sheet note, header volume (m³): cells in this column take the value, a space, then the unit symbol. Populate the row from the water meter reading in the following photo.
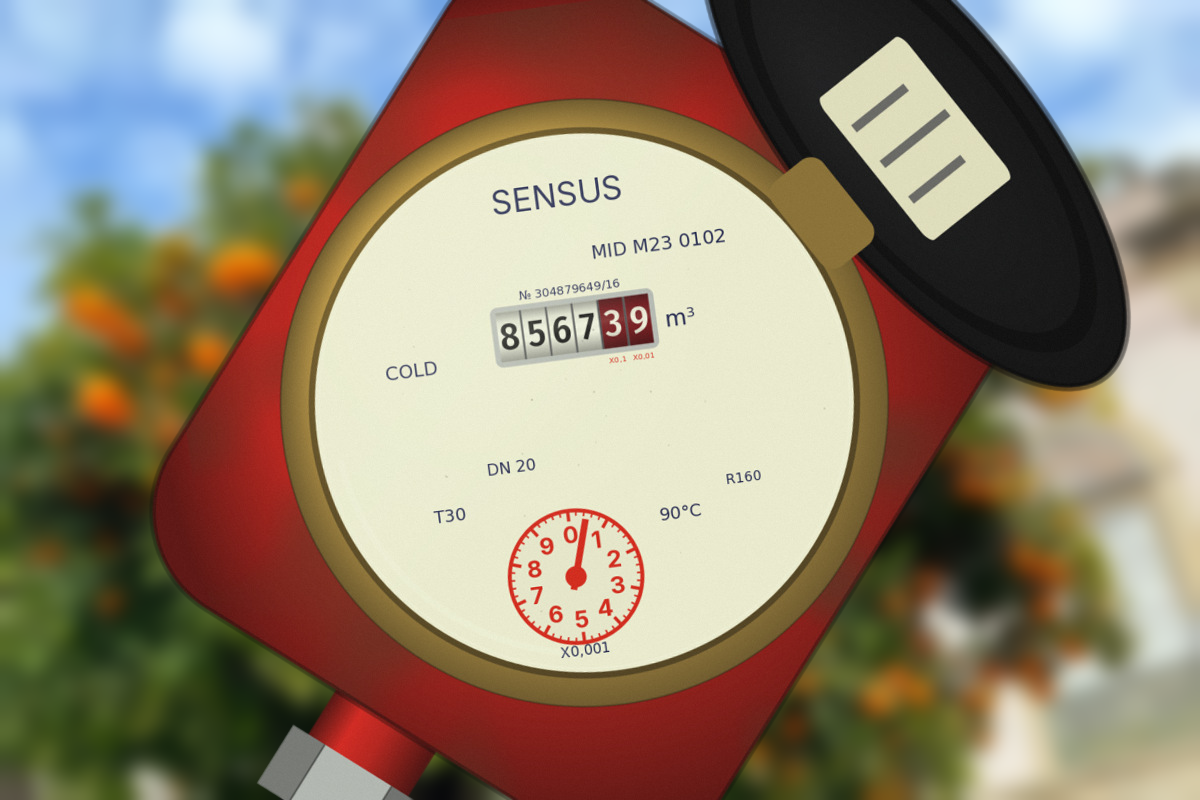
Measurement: 8567.390 m³
